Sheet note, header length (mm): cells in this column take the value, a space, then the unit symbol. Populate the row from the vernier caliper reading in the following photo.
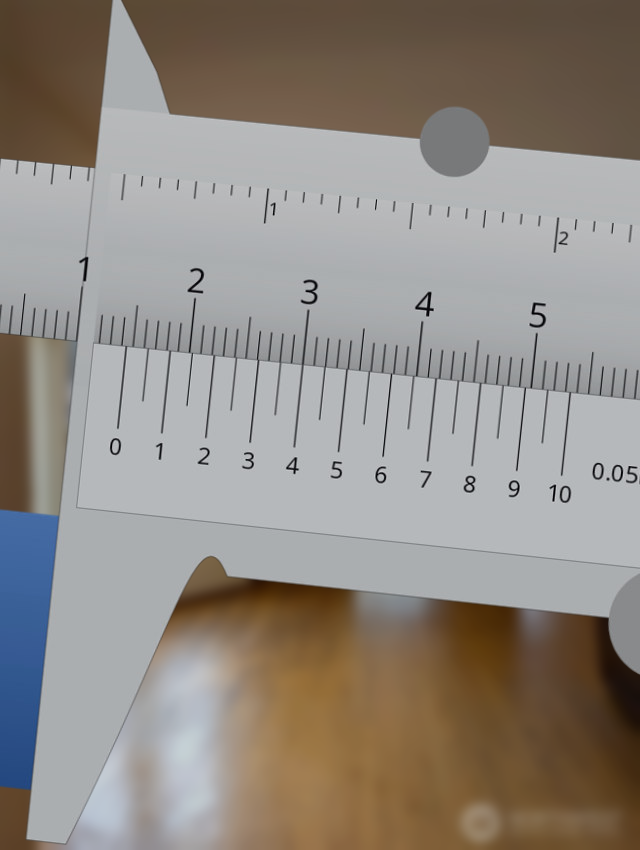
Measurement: 14.4 mm
